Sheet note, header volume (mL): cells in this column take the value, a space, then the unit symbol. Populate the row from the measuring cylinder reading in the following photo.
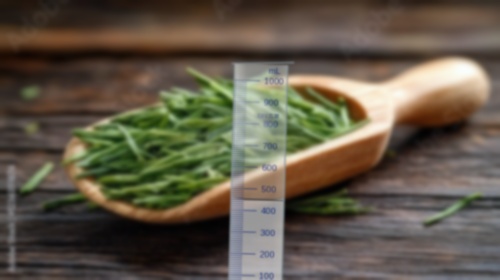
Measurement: 450 mL
